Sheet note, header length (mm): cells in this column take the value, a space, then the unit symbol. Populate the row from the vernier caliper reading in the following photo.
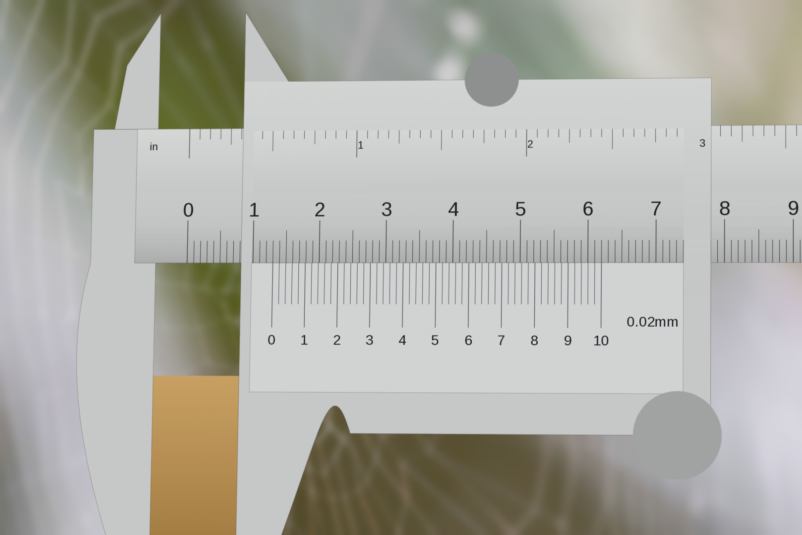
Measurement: 13.0 mm
